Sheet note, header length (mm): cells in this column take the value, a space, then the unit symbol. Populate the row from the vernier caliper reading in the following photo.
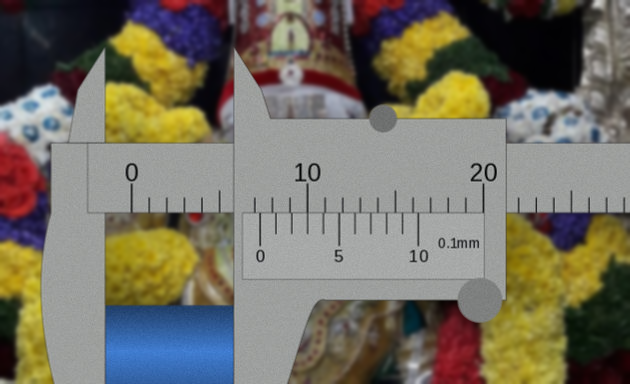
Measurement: 7.3 mm
